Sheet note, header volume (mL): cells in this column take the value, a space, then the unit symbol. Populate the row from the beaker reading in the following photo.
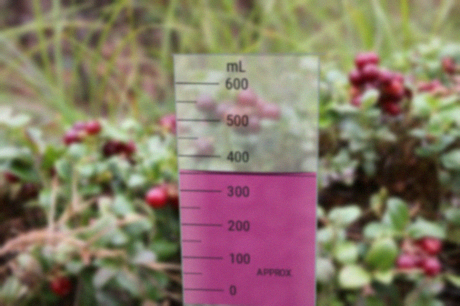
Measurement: 350 mL
